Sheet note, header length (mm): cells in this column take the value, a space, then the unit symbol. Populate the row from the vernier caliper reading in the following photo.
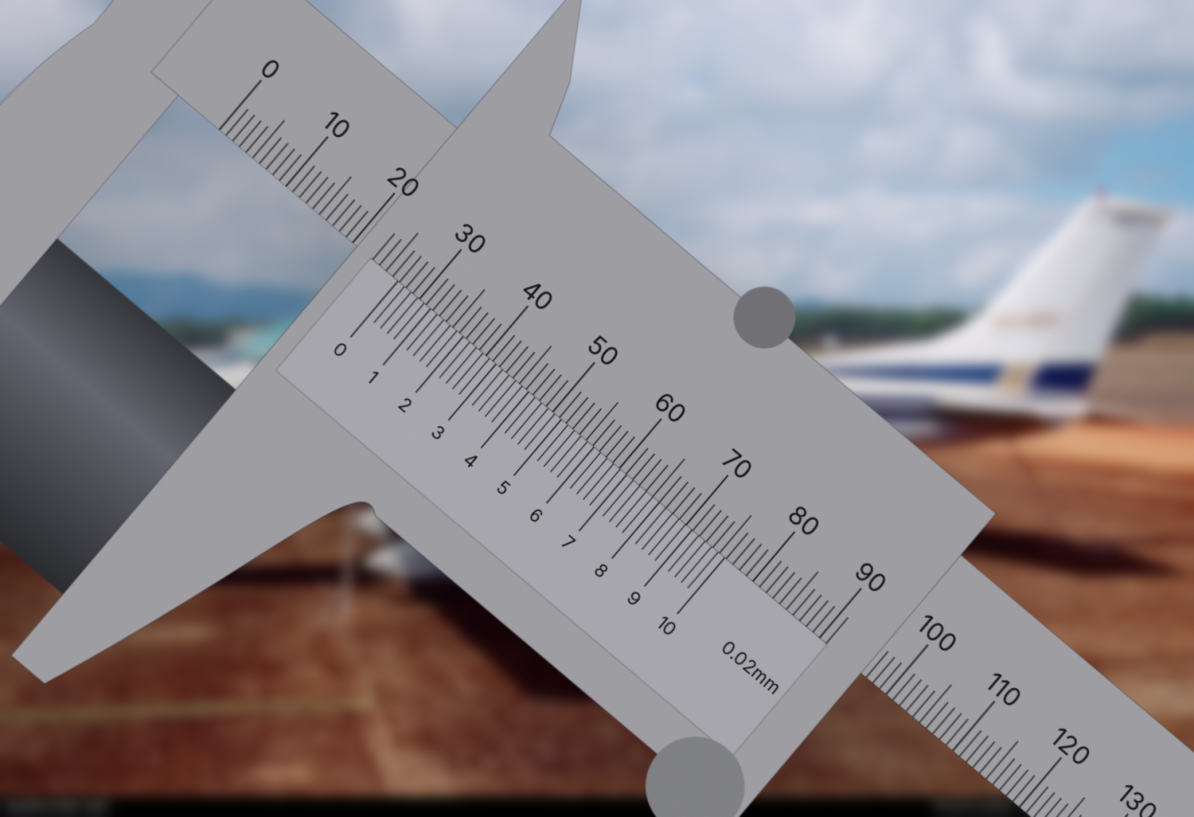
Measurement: 26.8 mm
